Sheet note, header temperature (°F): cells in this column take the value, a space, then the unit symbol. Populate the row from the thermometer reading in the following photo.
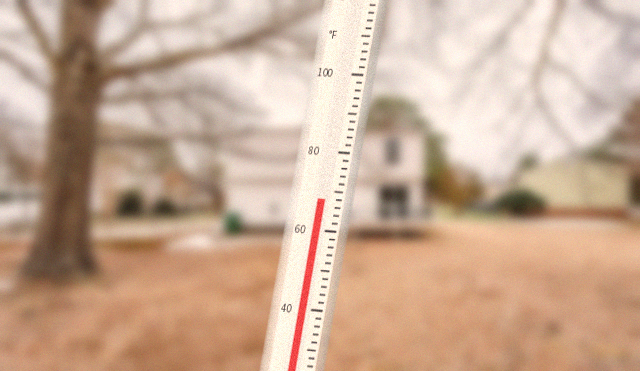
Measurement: 68 °F
